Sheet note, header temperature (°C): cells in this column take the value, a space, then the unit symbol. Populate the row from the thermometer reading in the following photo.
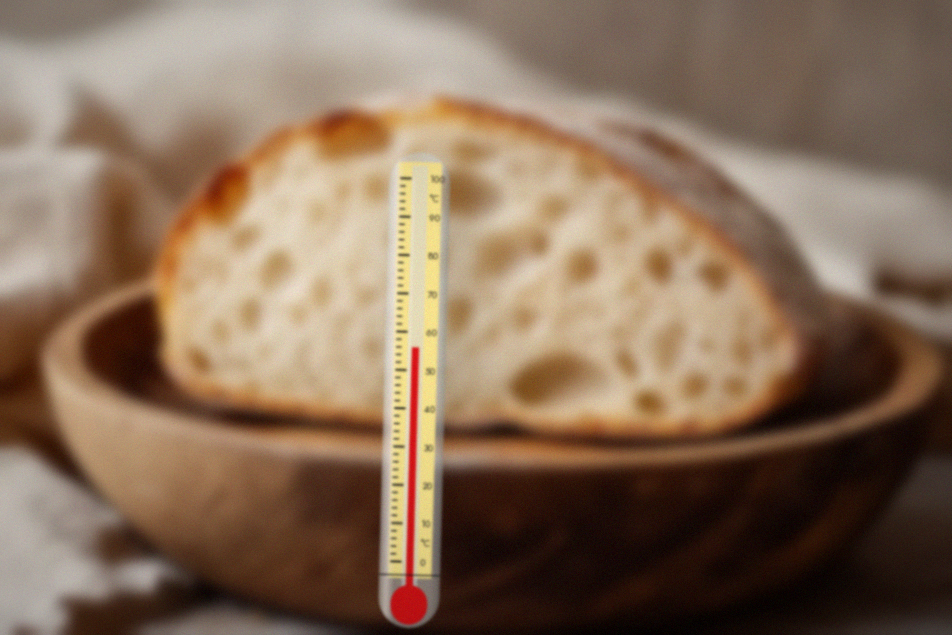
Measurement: 56 °C
